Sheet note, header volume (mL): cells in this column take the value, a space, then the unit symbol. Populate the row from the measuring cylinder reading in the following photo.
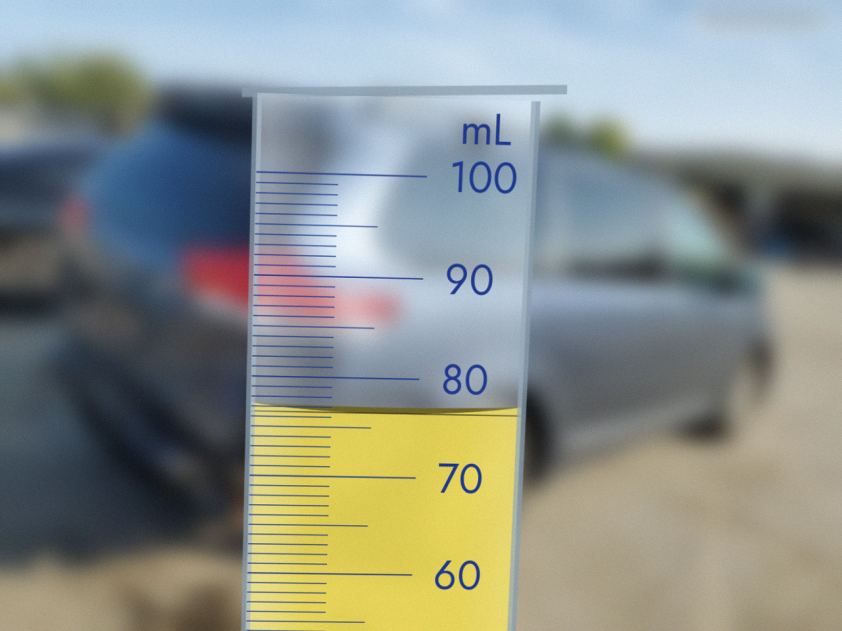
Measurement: 76.5 mL
